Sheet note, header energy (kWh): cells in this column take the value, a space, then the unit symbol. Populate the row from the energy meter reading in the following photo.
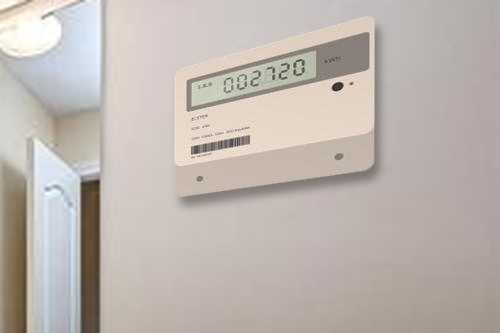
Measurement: 2720 kWh
